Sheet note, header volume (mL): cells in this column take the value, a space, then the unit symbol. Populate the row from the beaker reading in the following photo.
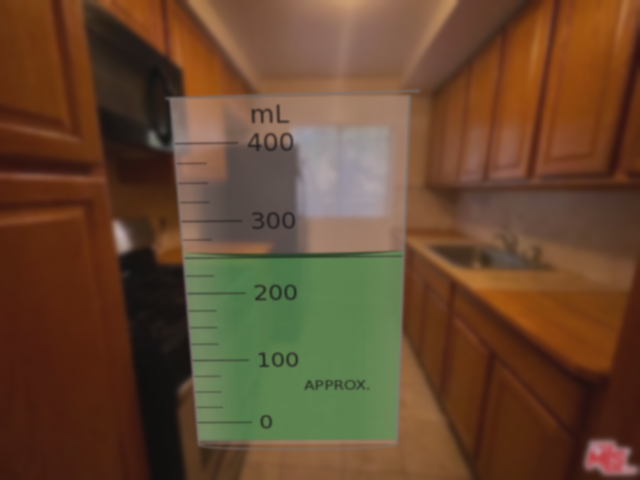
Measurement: 250 mL
